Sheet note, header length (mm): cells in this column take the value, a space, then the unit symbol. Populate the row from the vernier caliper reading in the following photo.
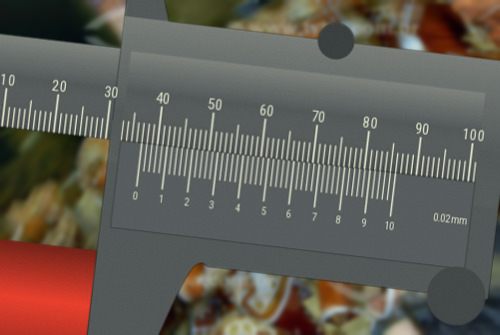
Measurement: 37.0 mm
